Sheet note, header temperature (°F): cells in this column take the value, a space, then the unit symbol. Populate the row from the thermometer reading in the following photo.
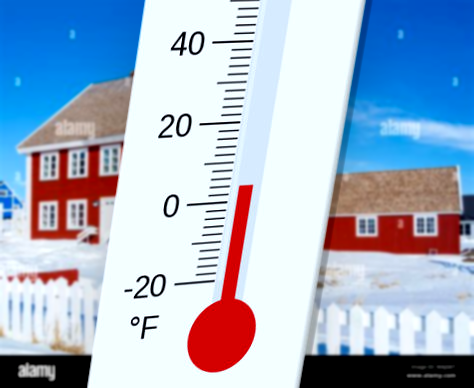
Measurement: 4 °F
